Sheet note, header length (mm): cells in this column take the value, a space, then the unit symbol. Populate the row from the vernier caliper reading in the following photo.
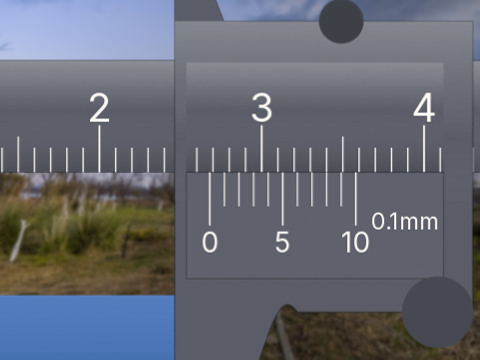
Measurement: 26.8 mm
